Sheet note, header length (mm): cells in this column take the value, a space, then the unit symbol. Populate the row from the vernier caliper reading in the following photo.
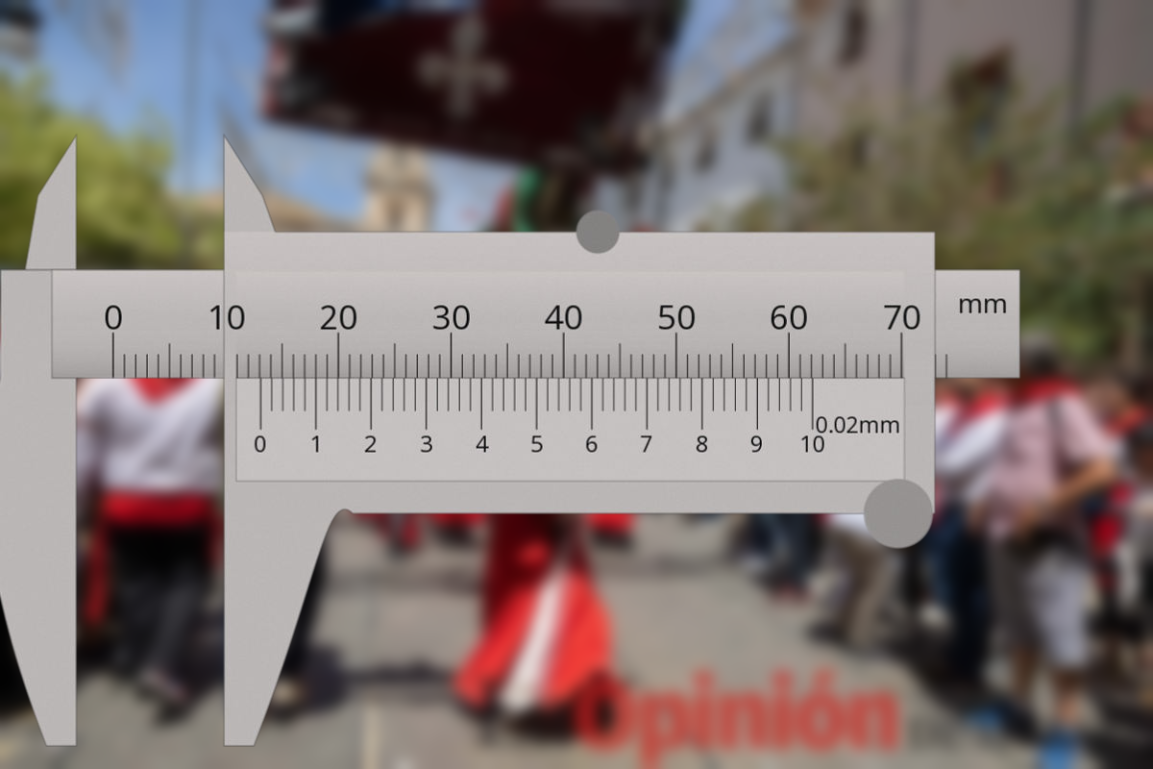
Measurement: 13.1 mm
